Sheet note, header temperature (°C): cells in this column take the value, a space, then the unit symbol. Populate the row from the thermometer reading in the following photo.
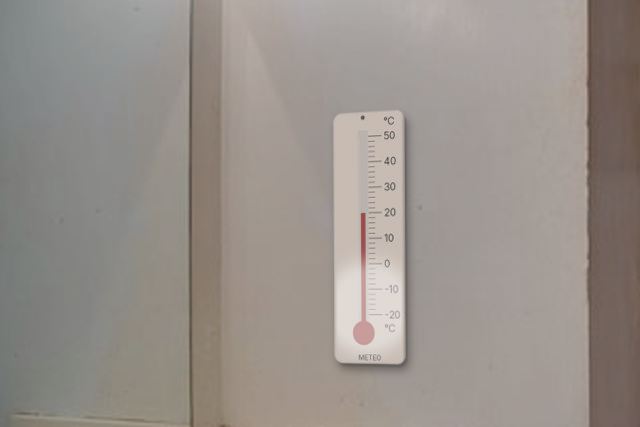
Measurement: 20 °C
